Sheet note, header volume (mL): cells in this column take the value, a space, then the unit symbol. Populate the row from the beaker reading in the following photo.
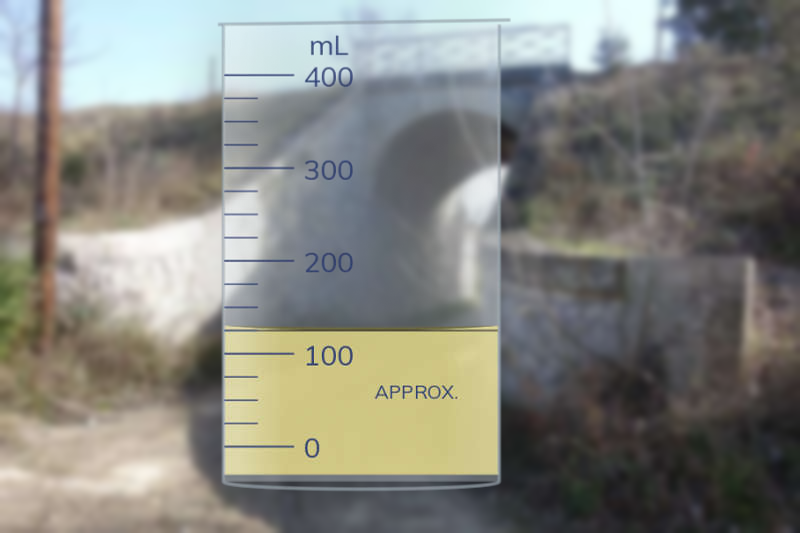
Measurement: 125 mL
